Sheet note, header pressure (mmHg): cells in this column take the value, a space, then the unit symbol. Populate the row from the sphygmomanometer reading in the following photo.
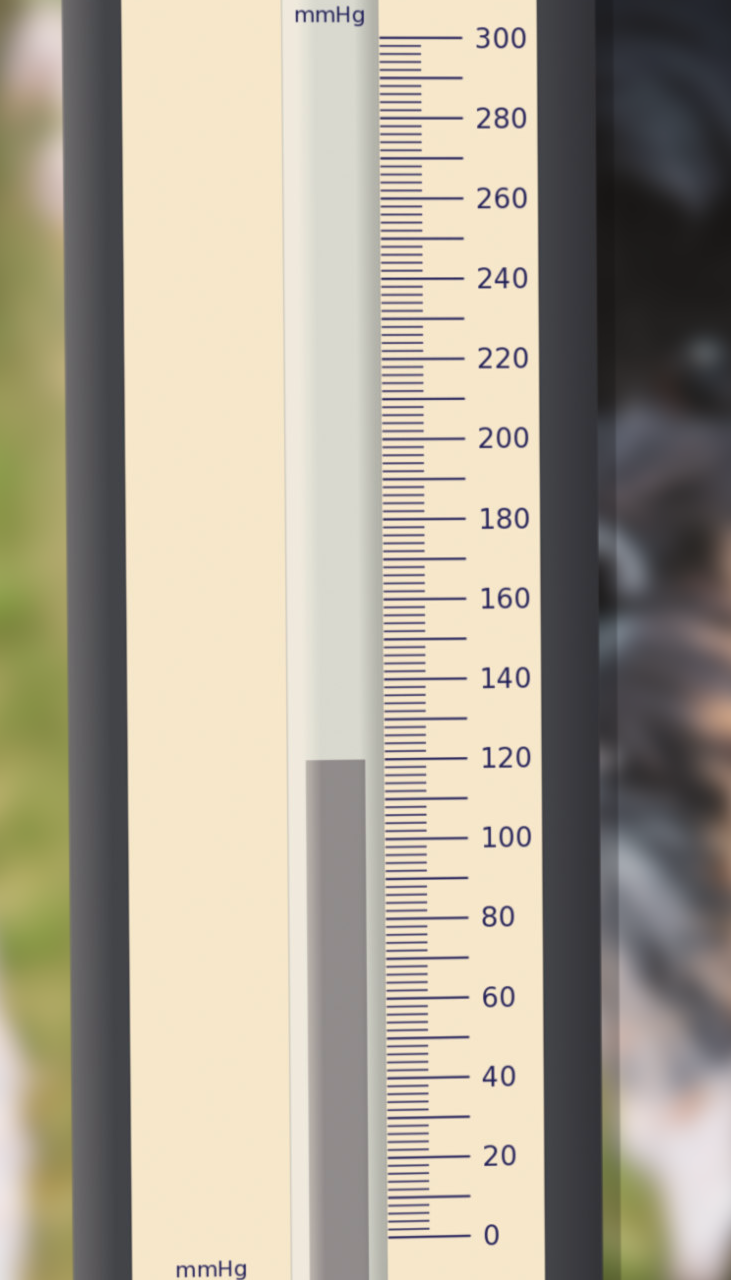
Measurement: 120 mmHg
